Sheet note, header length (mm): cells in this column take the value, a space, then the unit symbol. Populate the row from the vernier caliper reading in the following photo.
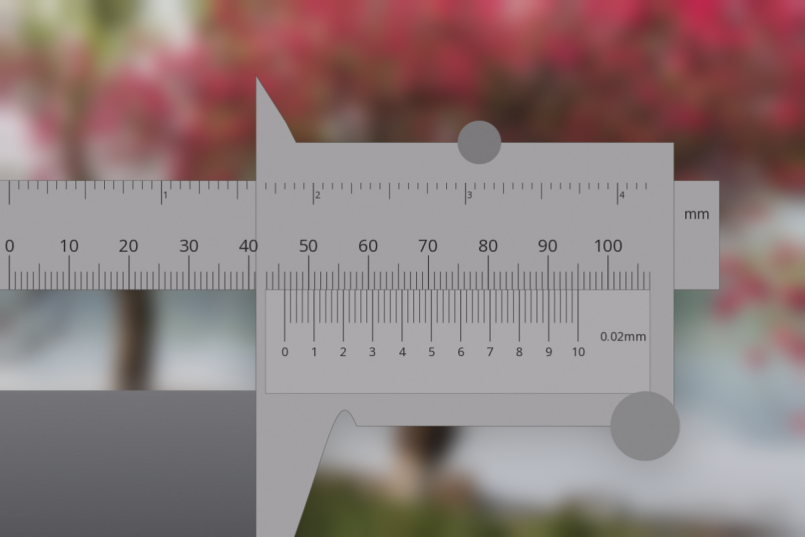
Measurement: 46.0 mm
